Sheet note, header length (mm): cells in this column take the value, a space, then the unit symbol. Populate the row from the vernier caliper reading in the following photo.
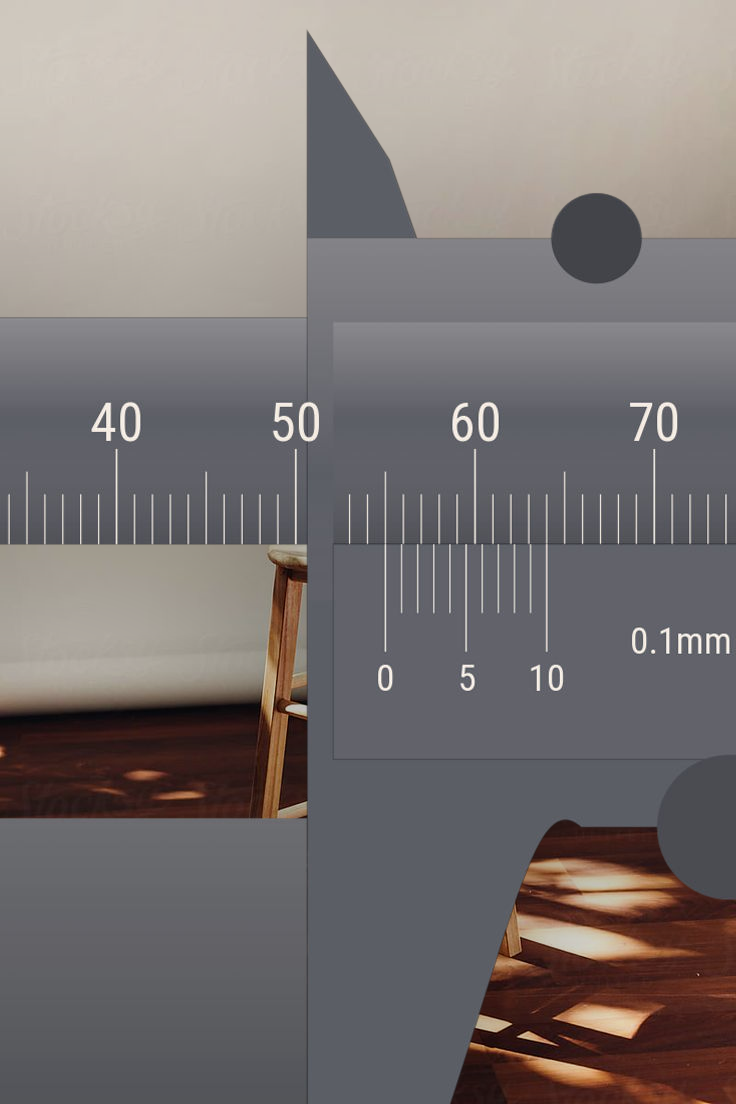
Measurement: 55.0 mm
